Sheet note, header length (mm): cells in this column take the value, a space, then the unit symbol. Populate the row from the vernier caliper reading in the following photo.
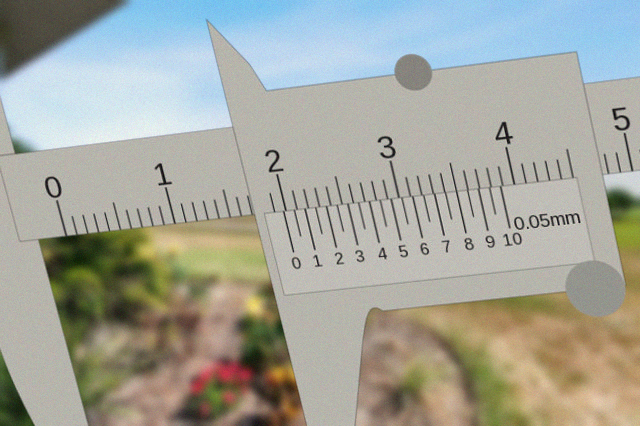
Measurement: 19.8 mm
